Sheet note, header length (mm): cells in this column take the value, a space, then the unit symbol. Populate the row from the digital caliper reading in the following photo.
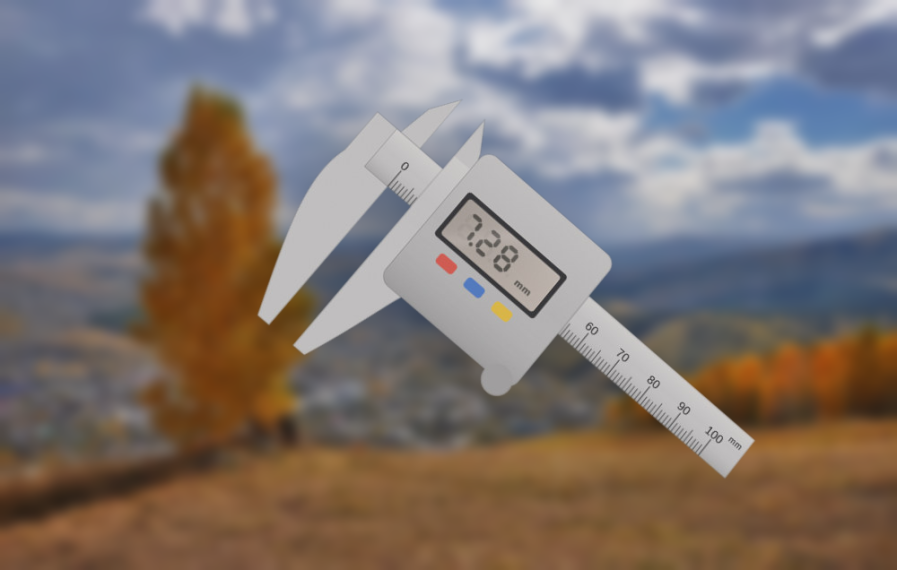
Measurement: 7.28 mm
